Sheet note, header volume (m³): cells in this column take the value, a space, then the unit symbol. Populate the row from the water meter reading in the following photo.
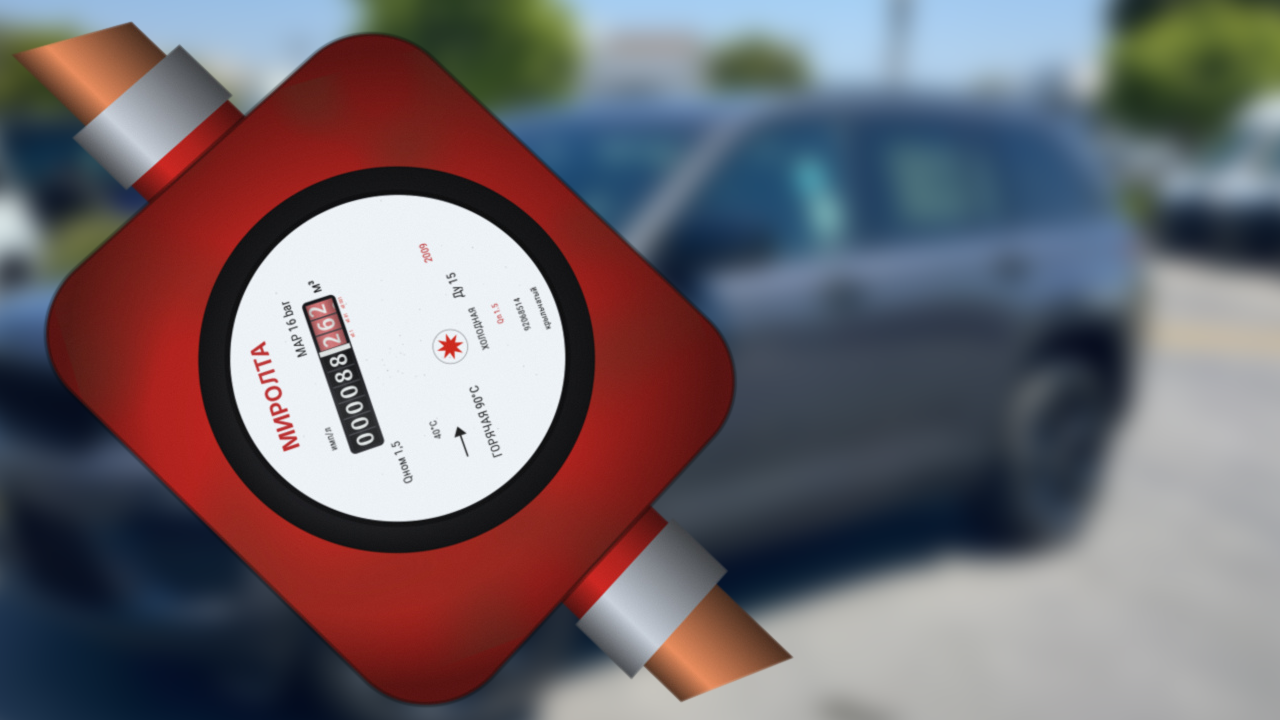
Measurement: 88.262 m³
